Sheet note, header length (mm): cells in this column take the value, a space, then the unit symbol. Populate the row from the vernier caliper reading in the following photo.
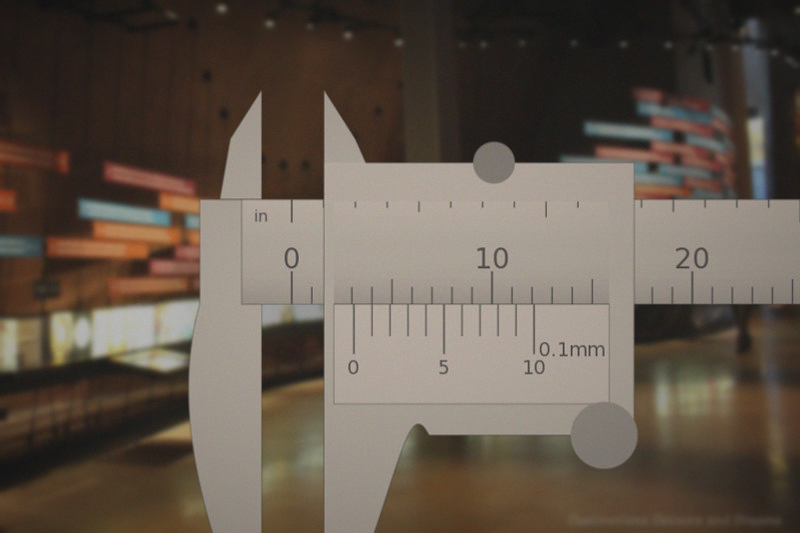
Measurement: 3.1 mm
